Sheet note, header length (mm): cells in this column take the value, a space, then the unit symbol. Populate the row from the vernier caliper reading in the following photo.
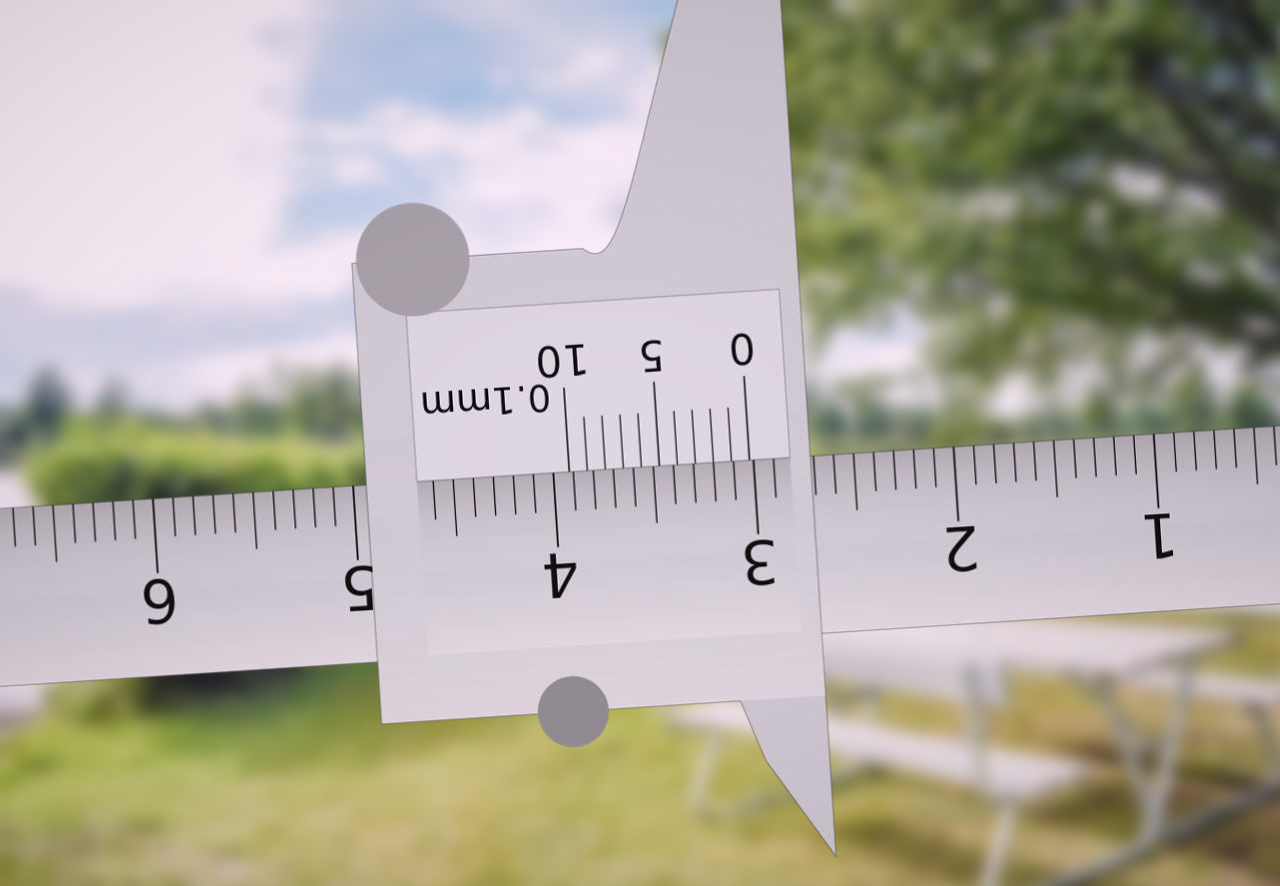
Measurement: 30.2 mm
